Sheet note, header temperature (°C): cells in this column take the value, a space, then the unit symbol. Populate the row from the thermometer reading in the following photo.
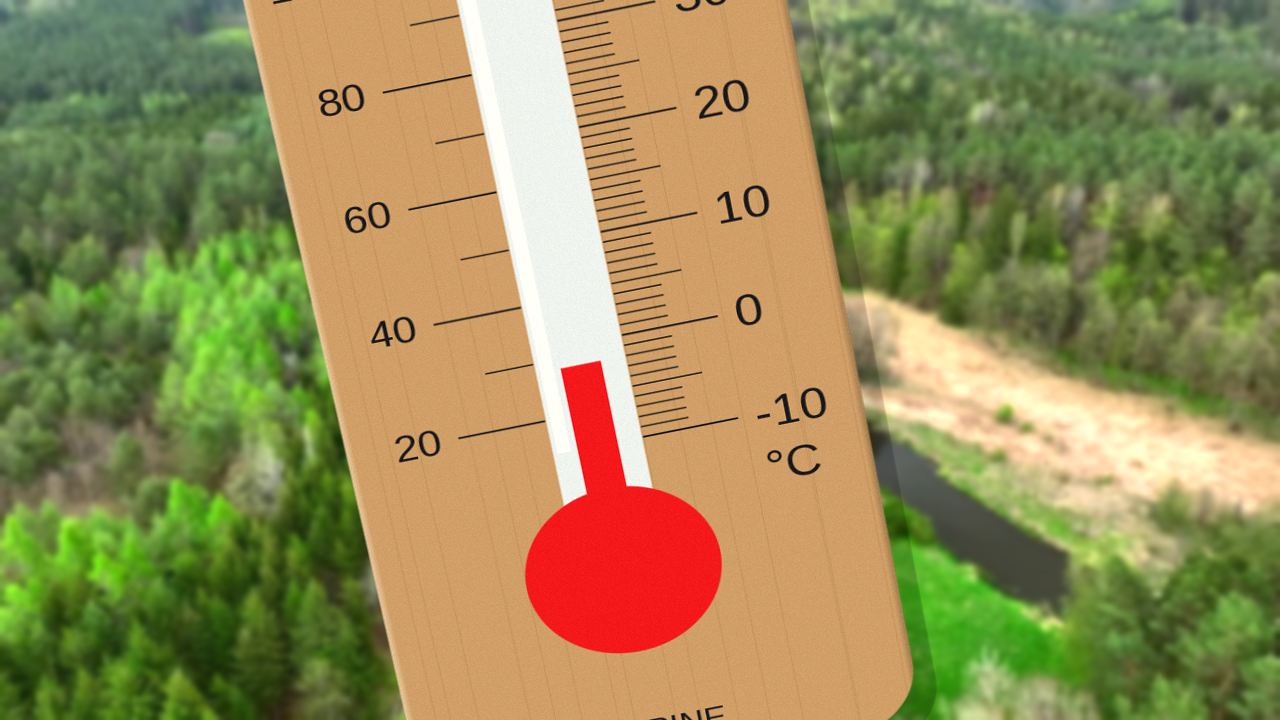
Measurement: -2 °C
